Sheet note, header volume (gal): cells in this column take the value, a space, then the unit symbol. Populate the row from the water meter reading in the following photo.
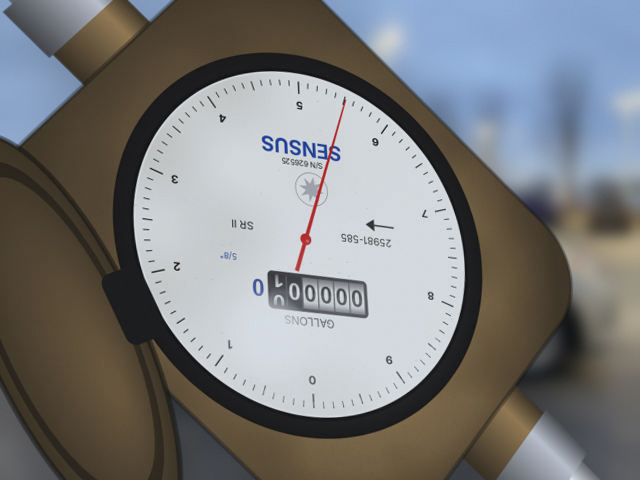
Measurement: 5.5 gal
